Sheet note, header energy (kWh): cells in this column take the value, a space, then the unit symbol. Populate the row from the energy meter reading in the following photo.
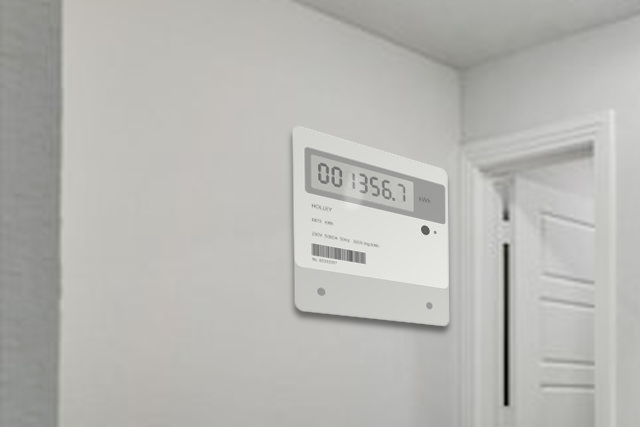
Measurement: 1356.7 kWh
